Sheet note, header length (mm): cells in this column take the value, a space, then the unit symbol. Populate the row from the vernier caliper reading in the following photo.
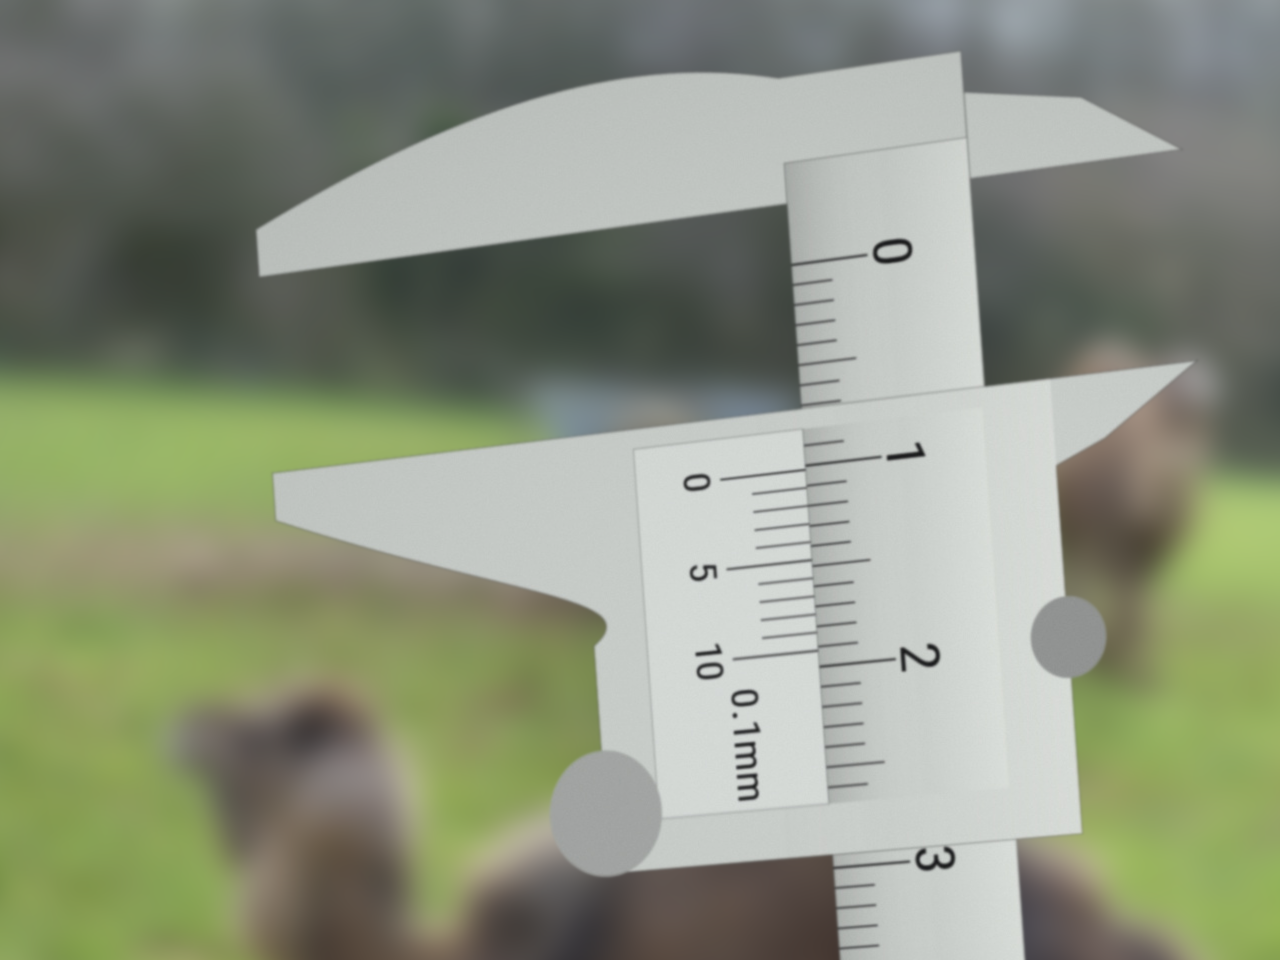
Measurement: 10.2 mm
